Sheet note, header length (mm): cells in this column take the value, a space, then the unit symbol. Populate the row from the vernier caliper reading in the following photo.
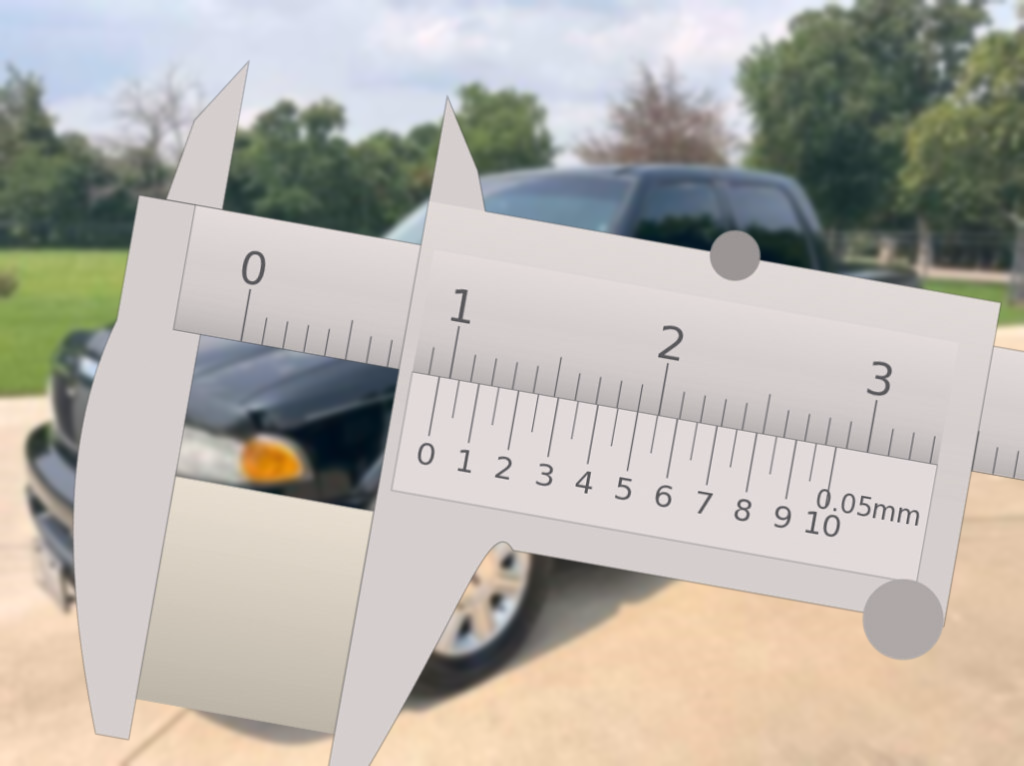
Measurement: 9.5 mm
